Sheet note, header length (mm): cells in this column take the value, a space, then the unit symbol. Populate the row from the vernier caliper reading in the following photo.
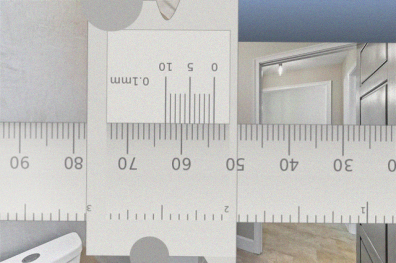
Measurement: 54.0 mm
